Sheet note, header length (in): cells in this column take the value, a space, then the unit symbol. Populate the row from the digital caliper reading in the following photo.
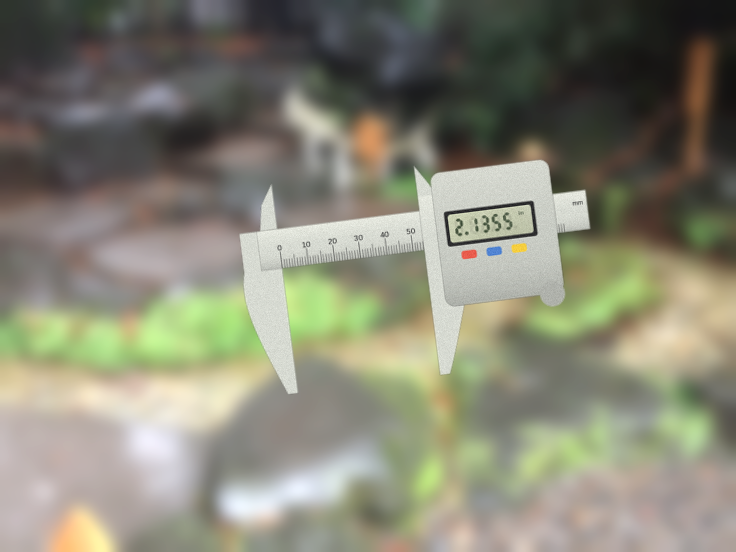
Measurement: 2.1355 in
